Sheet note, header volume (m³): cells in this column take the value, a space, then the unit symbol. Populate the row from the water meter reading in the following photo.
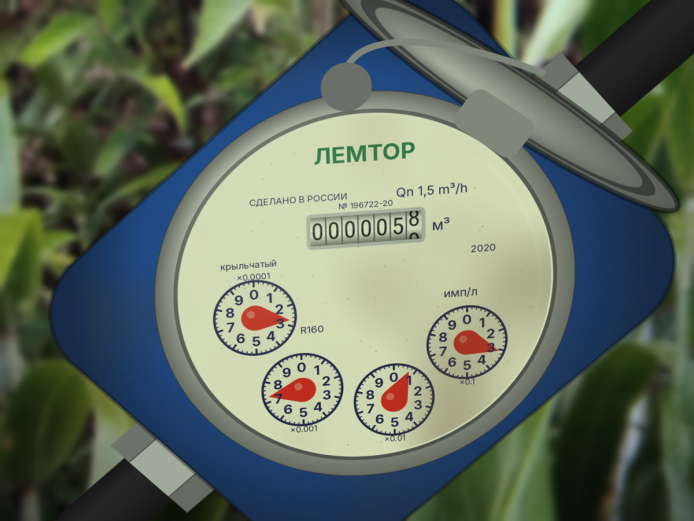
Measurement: 58.3072 m³
